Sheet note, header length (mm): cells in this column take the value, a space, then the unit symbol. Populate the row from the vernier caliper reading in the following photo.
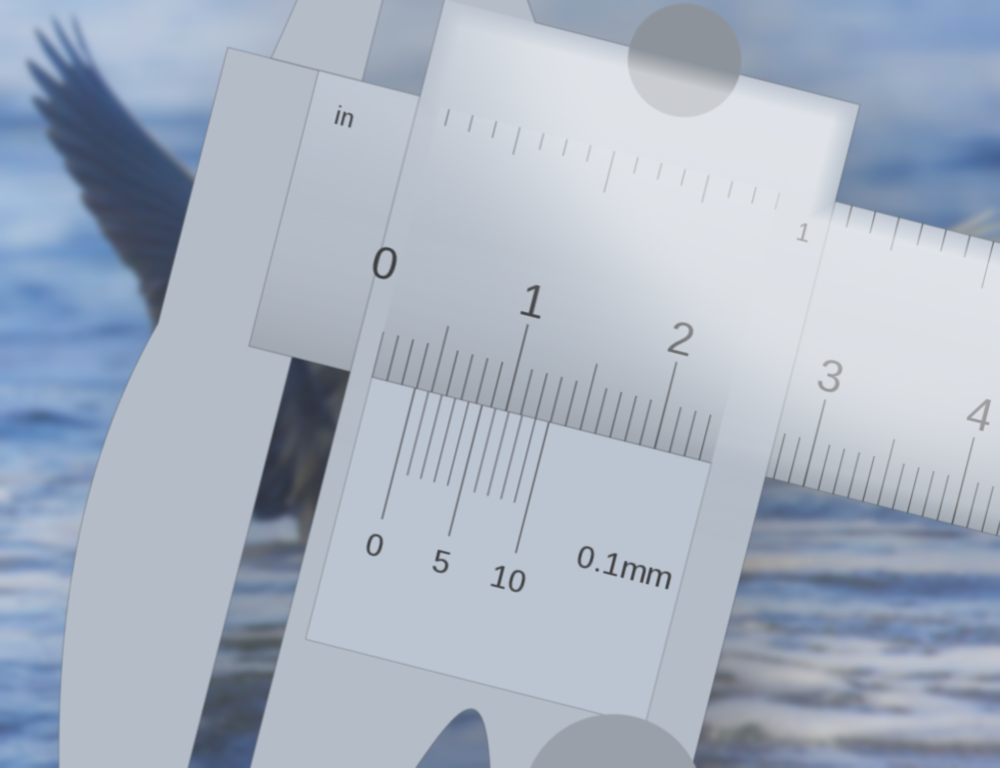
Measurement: 3.9 mm
